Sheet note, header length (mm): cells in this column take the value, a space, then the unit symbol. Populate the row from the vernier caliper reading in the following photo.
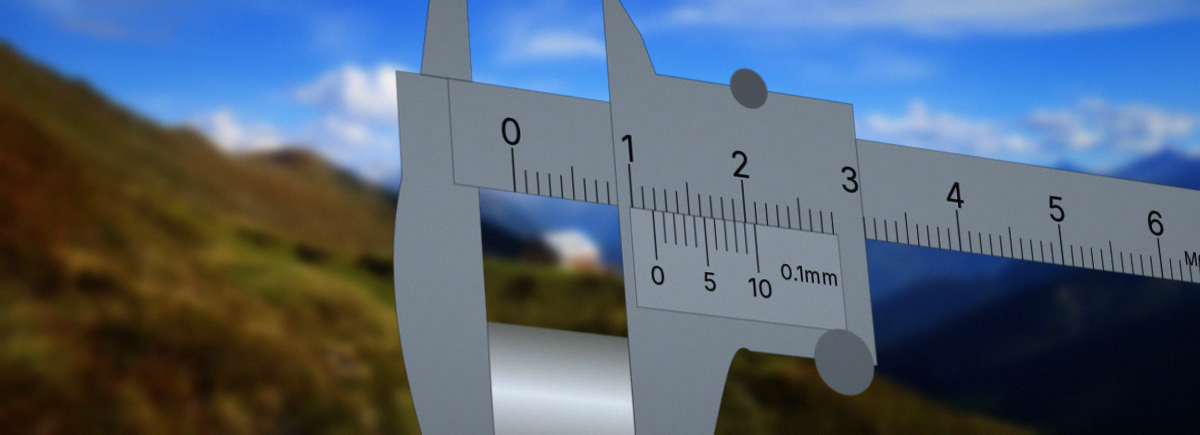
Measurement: 11.8 mm
